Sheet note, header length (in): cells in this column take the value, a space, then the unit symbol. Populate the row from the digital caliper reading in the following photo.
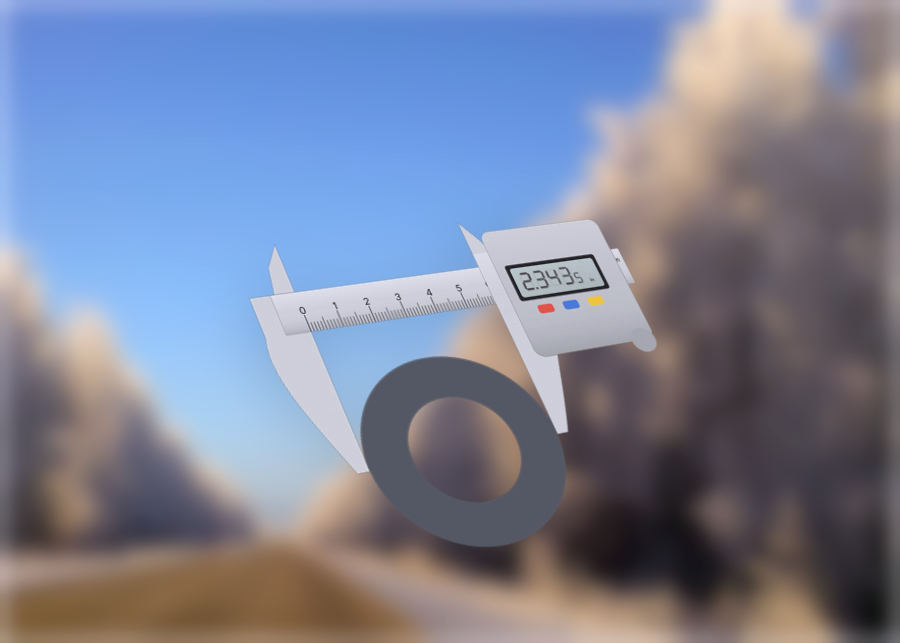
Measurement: 2.3435 in
